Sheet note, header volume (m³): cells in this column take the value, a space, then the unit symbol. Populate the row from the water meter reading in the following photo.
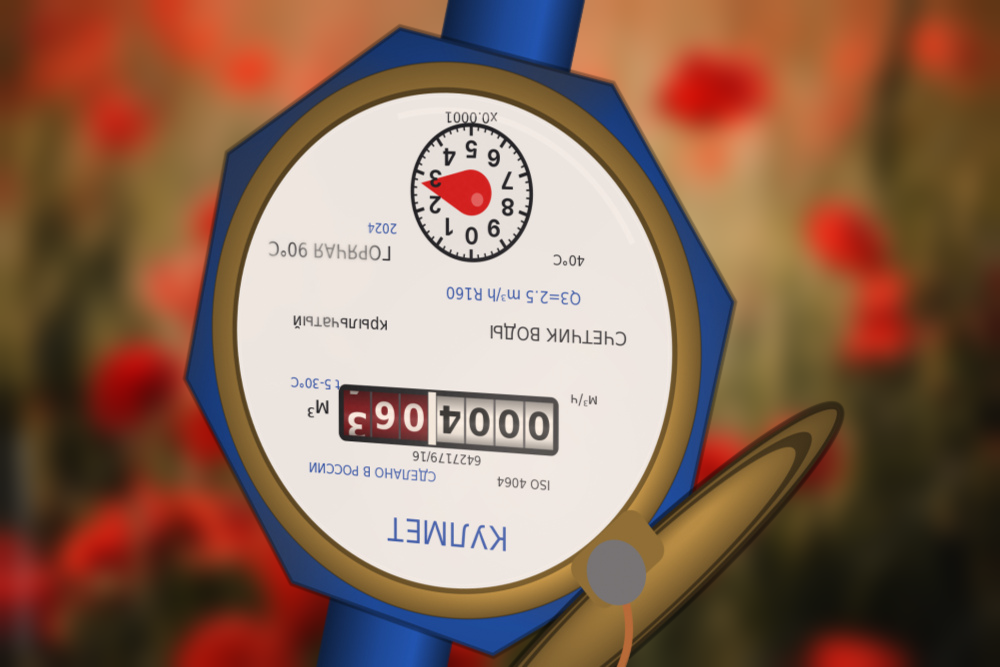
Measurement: 4.0632 m³
